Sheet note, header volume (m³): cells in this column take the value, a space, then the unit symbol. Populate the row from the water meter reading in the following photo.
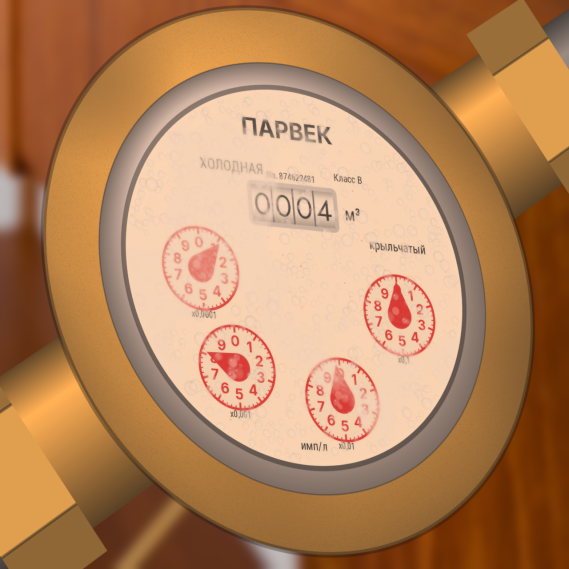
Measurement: 3.9981 m³
